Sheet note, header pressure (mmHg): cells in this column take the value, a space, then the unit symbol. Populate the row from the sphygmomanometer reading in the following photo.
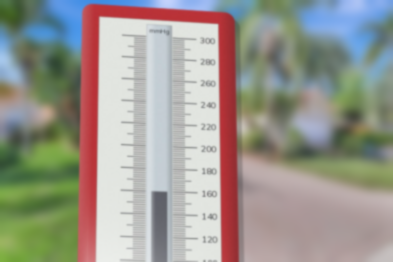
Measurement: 160 mmHg
